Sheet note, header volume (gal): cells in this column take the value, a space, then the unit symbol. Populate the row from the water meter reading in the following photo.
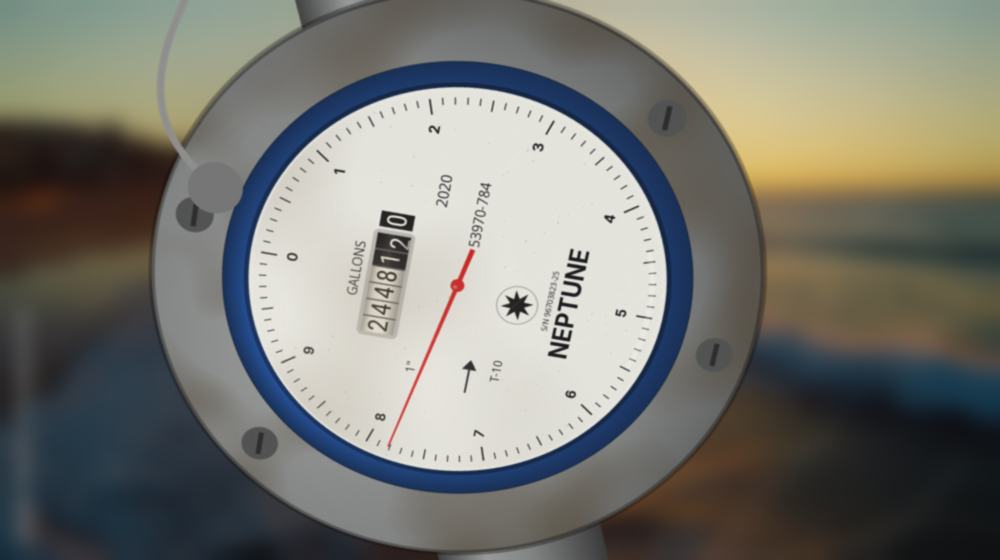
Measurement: 2448117.8 gal
